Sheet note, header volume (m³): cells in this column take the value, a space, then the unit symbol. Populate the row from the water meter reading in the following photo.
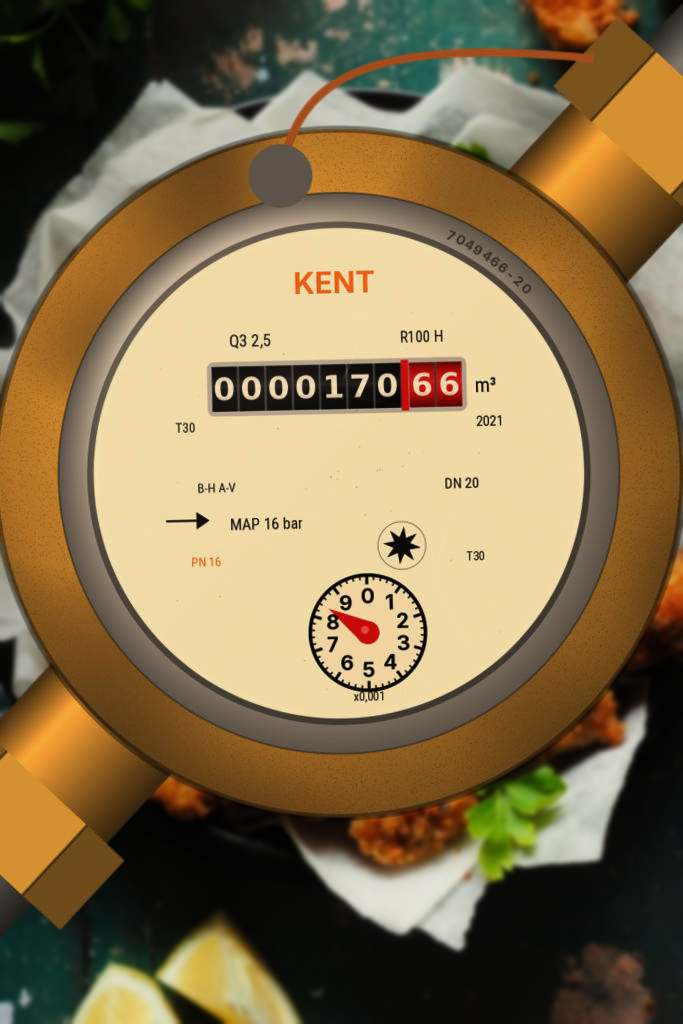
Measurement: 170.668 m³
